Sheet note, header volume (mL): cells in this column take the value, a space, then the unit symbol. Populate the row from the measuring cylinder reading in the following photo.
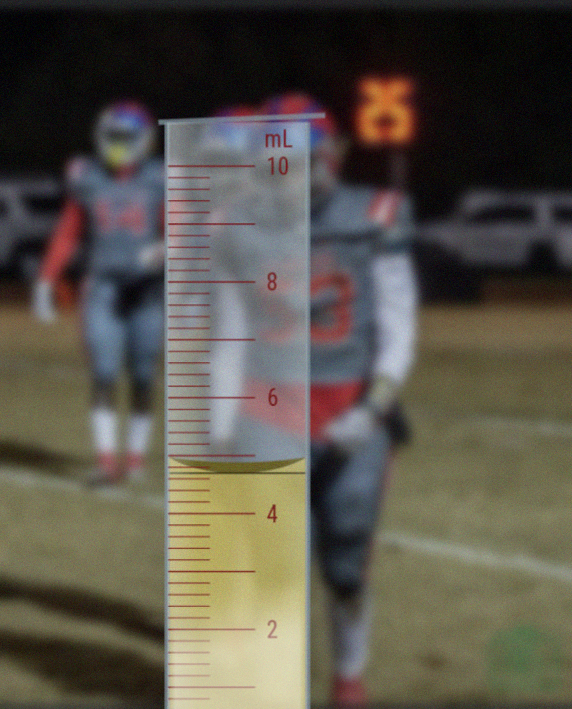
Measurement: 4.7 mL
